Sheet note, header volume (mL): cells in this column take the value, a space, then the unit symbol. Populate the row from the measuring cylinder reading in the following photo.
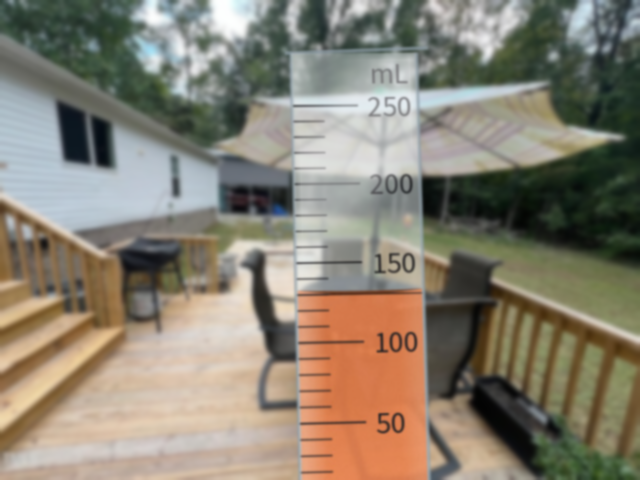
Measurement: 130 mL
